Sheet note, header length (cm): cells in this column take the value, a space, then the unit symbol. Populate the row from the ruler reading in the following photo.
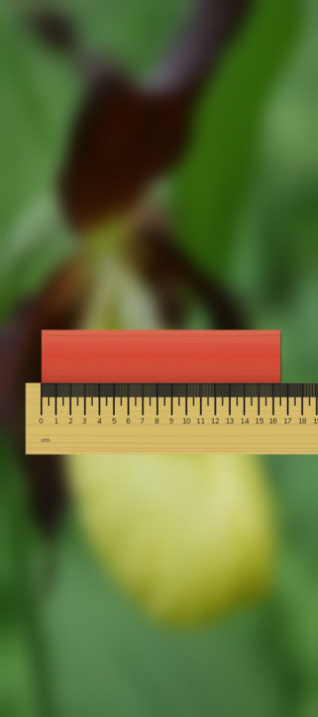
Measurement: 16.5 cm
